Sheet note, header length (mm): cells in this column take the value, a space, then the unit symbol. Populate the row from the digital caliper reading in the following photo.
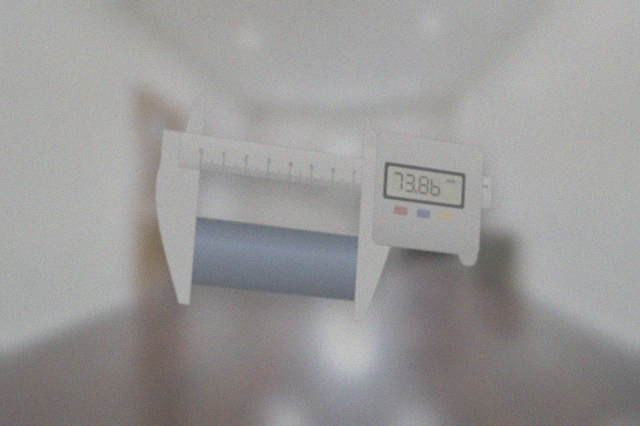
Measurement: 73.86 mm
